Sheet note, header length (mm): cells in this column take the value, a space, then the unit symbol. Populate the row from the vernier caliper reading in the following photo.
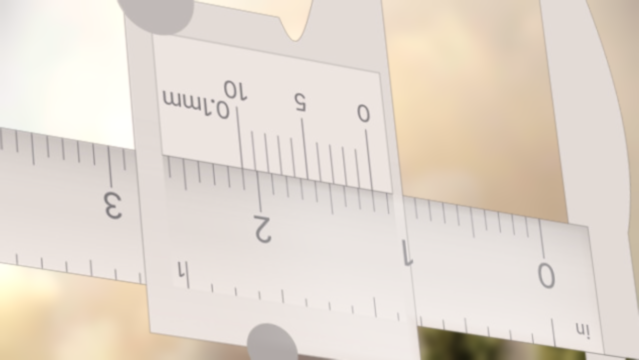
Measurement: 12.0 mm
